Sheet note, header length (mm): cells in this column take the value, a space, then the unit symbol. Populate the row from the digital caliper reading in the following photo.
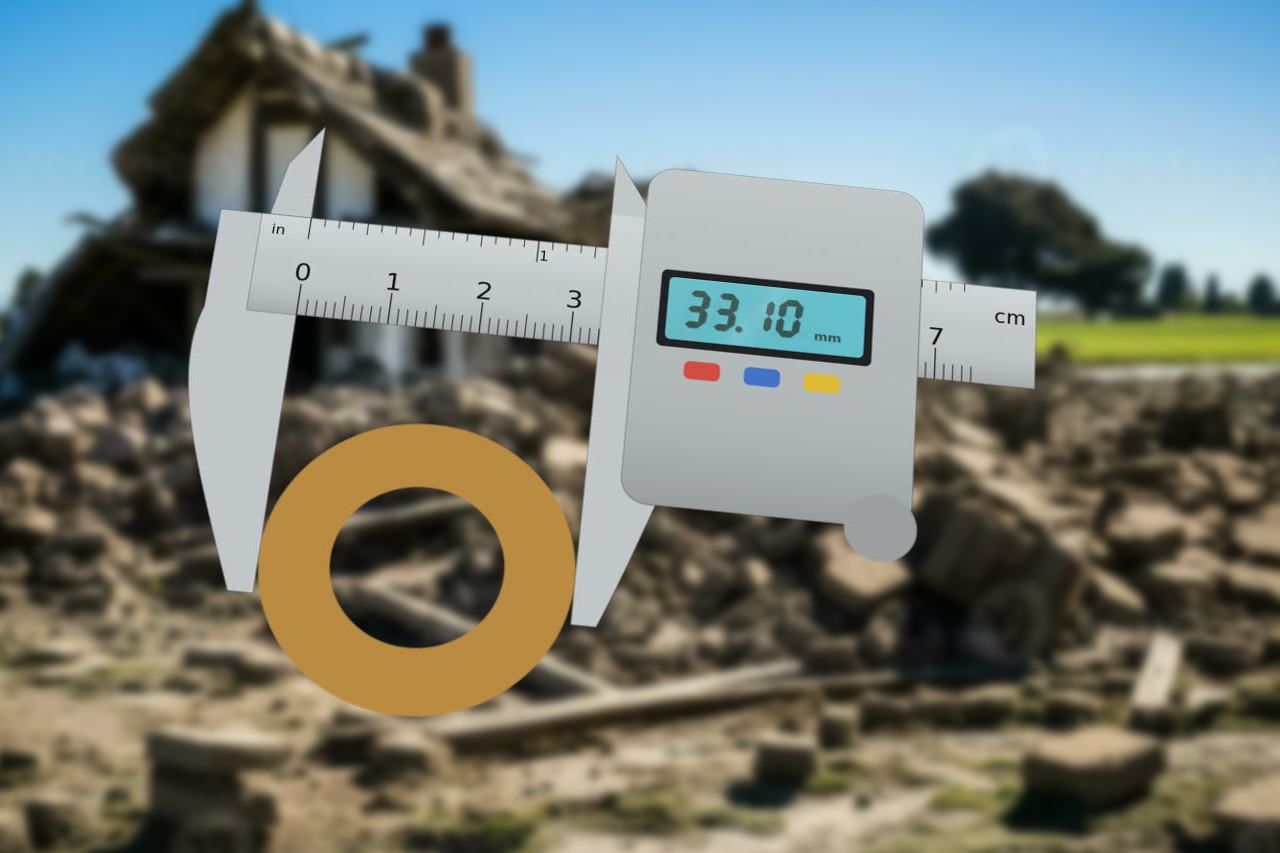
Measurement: 33.10 mm
